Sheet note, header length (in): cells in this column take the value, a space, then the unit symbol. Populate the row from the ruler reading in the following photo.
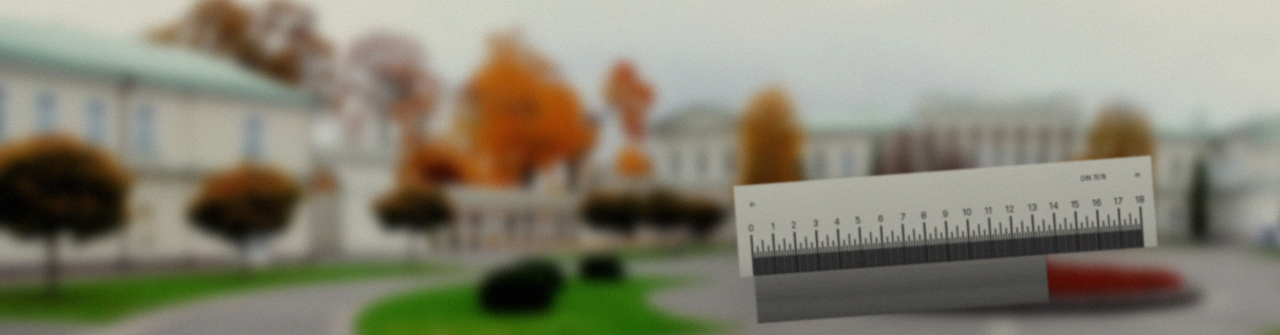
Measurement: 13.5 in
